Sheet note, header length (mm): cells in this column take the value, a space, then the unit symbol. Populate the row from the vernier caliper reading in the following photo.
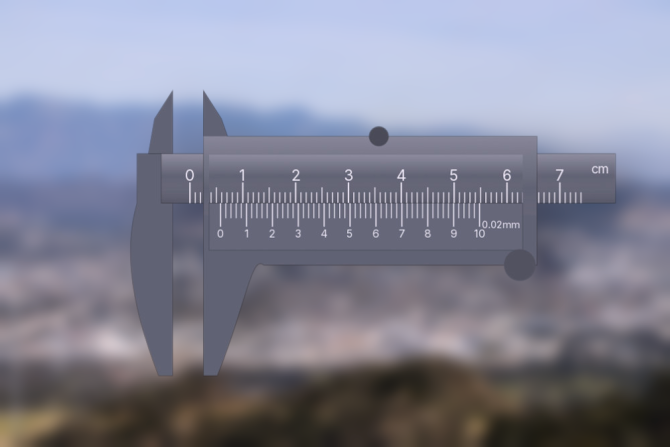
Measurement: 5.8 mm
